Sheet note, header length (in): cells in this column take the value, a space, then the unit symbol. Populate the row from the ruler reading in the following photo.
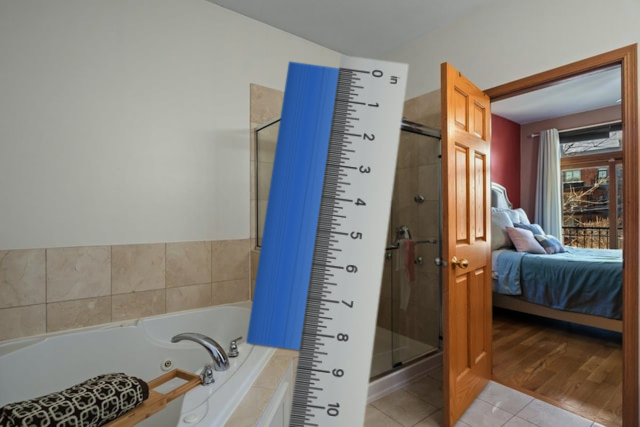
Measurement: 8.5 in
